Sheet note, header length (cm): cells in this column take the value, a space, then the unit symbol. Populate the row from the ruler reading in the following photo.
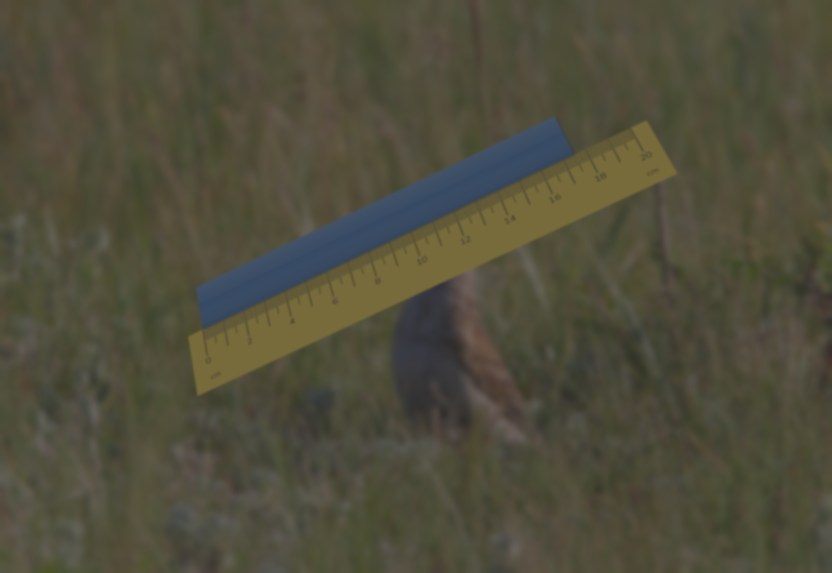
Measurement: 17.5 cm
